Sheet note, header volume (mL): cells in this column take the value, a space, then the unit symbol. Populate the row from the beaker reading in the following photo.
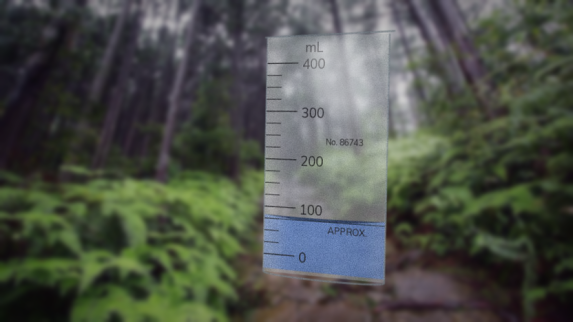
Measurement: 75 mL
